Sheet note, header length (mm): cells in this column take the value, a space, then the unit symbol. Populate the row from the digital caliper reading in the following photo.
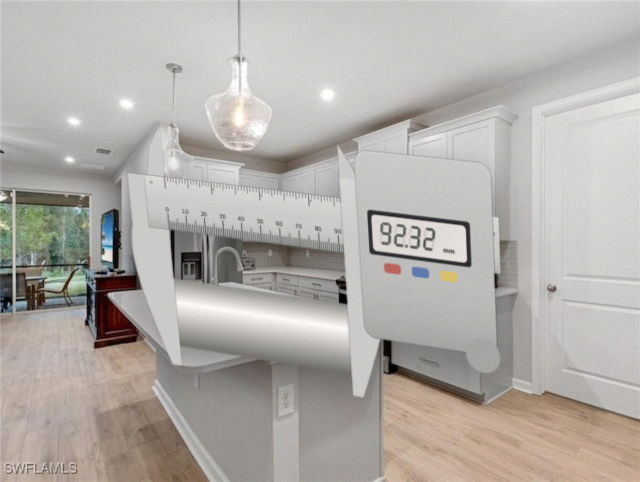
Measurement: 92.32 mm
